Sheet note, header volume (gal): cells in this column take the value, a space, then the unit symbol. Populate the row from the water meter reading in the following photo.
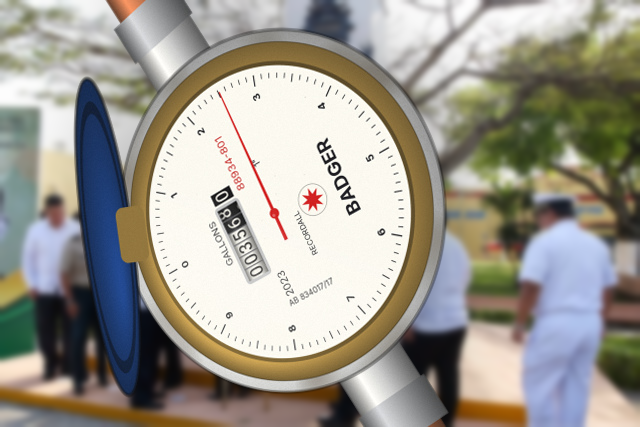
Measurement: 35682.5 gal
